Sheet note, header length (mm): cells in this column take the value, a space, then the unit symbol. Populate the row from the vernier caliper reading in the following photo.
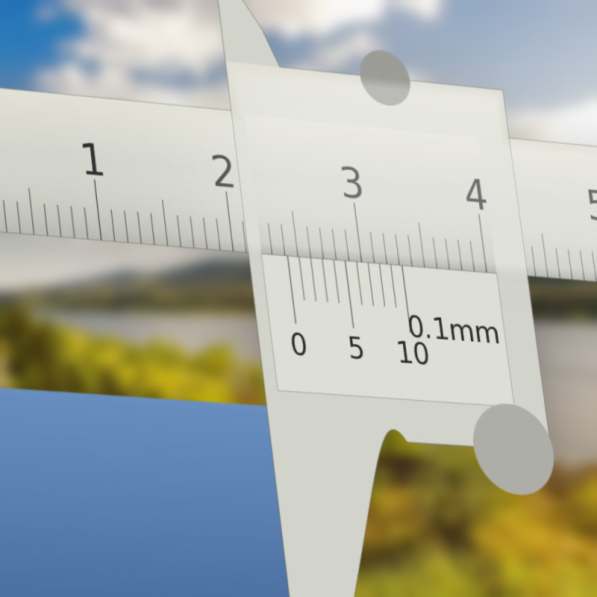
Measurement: 24.2 mm
